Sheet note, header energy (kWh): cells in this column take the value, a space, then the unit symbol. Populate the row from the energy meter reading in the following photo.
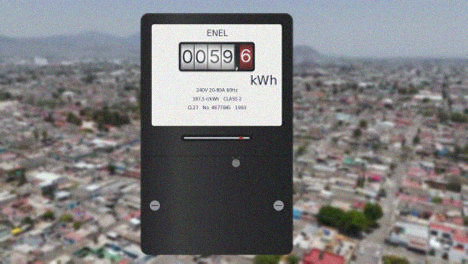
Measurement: 59.6 kWh
